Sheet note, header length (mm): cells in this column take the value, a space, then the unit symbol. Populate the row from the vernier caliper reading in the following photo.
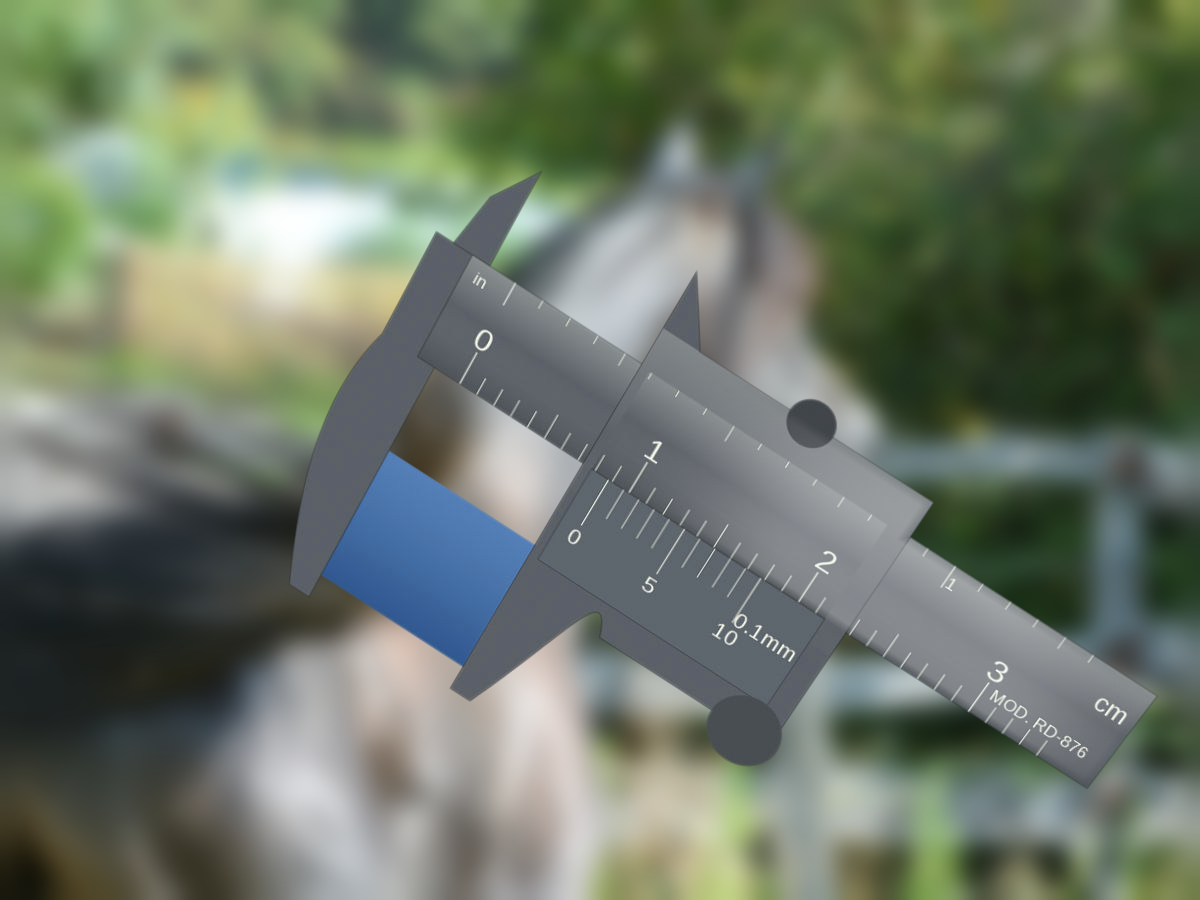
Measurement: 8.8 mm
